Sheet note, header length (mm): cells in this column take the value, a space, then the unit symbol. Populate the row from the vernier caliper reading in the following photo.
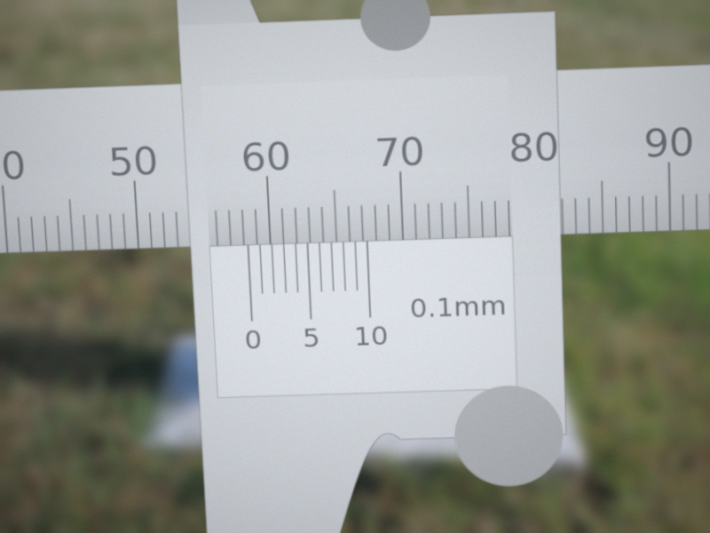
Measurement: 58.3 mm
